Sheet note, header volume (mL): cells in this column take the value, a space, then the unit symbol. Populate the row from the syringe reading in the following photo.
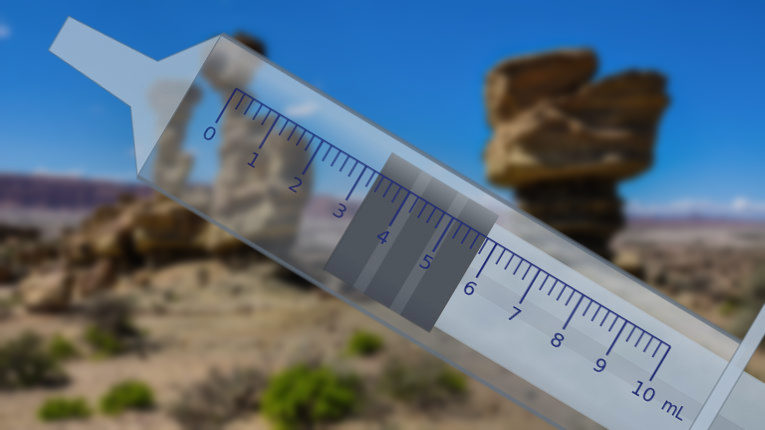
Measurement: 3.3 mL
